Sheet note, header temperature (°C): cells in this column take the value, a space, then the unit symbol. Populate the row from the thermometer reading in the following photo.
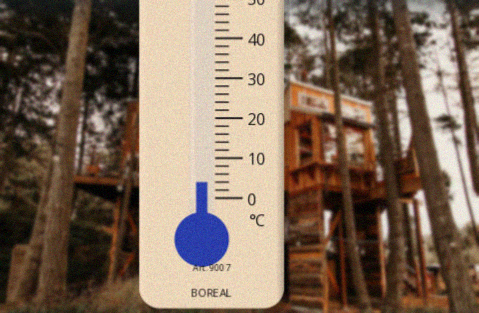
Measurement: 4 °C
